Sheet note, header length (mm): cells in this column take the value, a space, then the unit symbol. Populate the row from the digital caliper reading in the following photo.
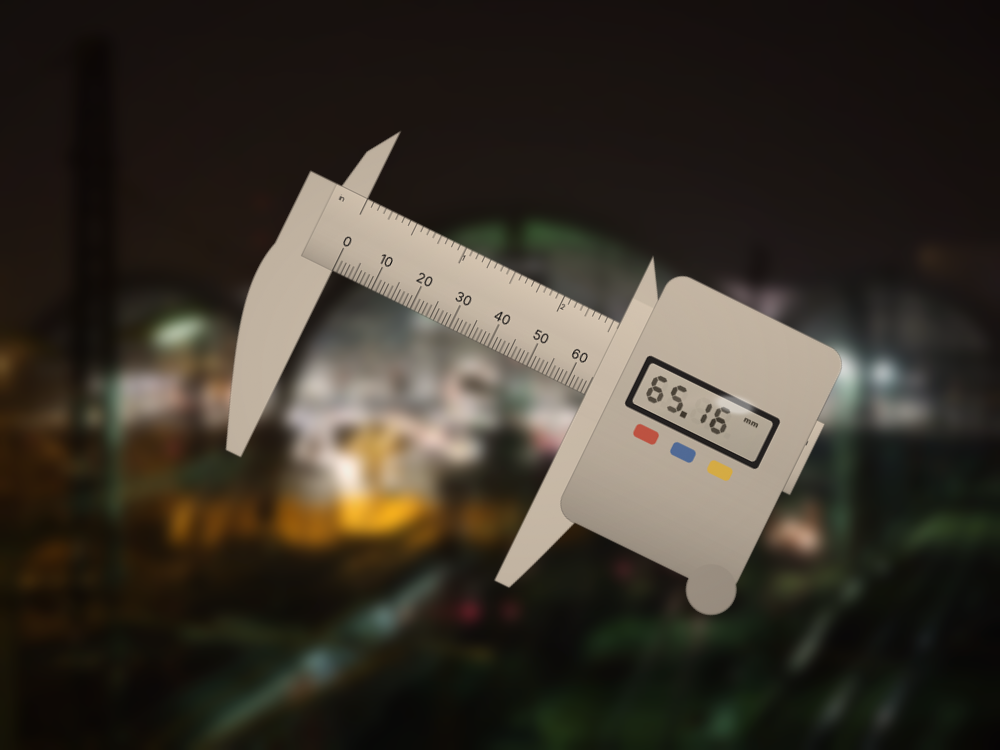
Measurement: 65.16 mm
